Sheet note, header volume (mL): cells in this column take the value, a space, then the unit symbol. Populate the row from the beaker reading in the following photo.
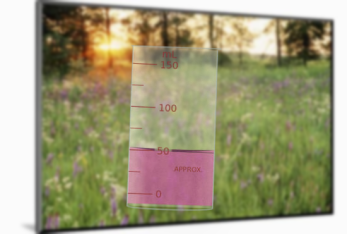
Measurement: 50 mL
